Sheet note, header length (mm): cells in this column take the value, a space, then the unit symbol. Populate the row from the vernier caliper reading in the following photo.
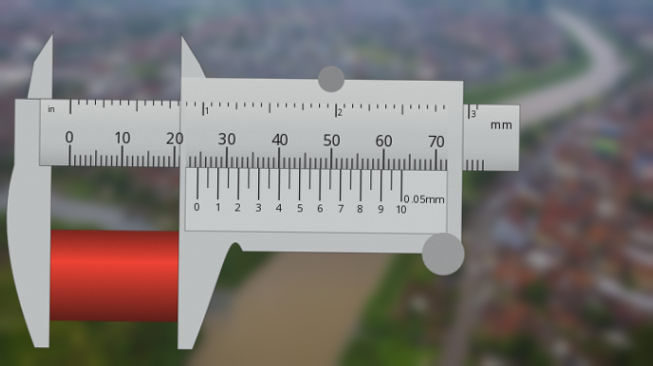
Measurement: 24.5 mm
